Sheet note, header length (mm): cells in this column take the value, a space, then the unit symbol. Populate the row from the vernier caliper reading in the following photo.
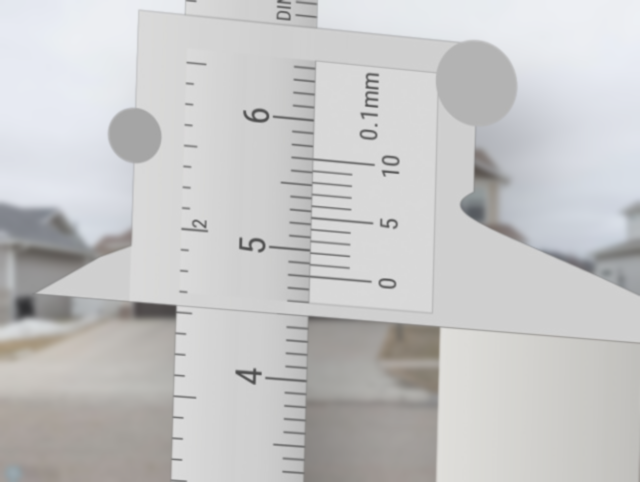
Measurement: 48.0 mm
